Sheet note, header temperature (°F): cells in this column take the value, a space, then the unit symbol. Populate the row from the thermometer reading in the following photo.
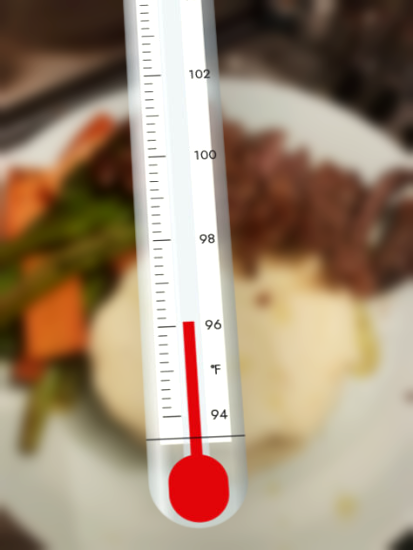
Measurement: 96.1 °F
